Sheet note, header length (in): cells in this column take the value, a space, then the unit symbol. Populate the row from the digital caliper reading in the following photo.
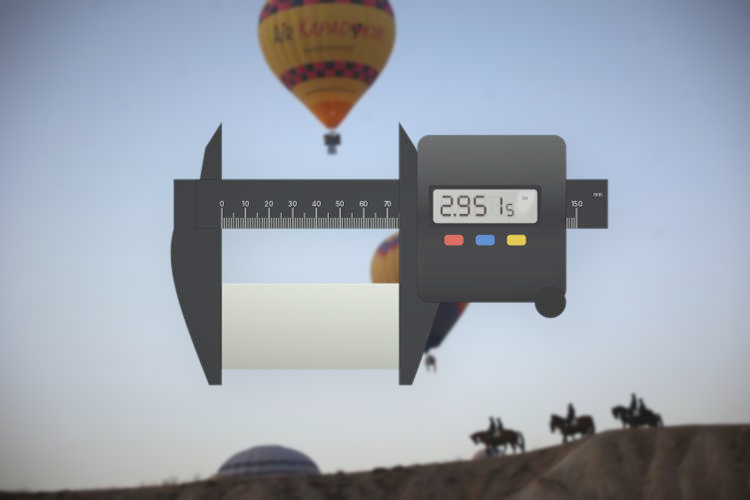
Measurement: 2.9515 in
